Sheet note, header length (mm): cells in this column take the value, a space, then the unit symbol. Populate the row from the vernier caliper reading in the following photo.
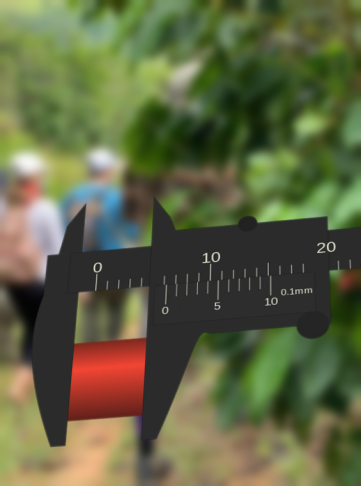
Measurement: 6.2 mm
